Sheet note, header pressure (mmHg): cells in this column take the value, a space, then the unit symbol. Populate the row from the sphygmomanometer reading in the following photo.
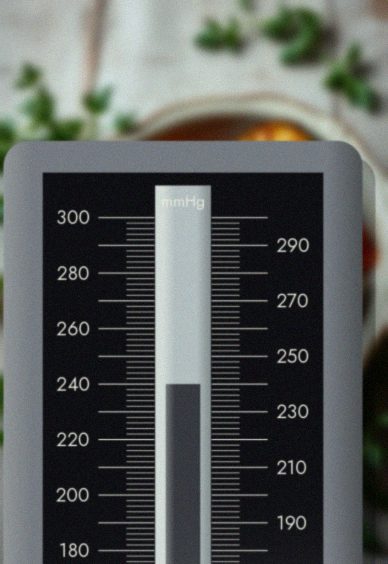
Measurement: 240 mmHg
